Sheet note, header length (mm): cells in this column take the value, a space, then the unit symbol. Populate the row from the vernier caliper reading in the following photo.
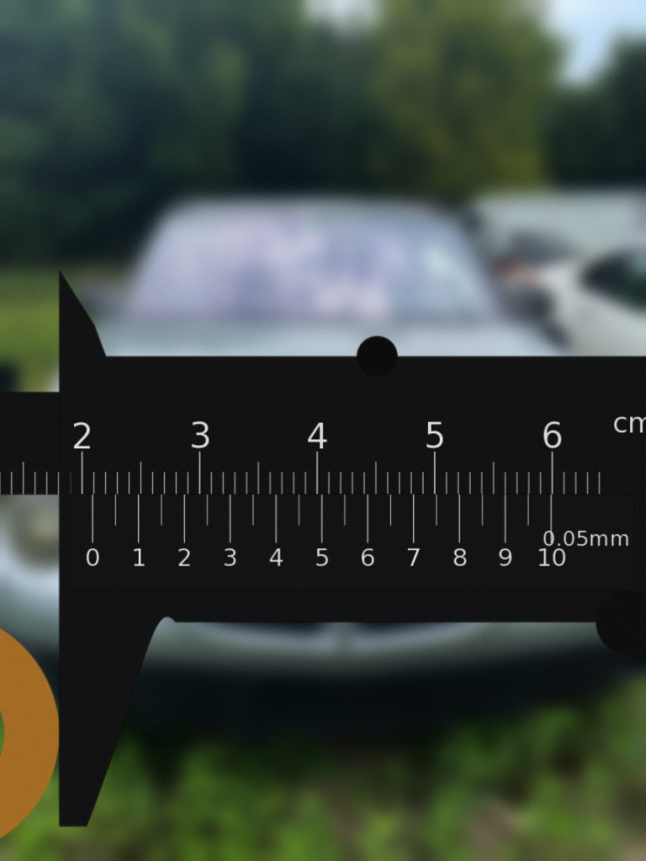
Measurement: 20.9 mm
